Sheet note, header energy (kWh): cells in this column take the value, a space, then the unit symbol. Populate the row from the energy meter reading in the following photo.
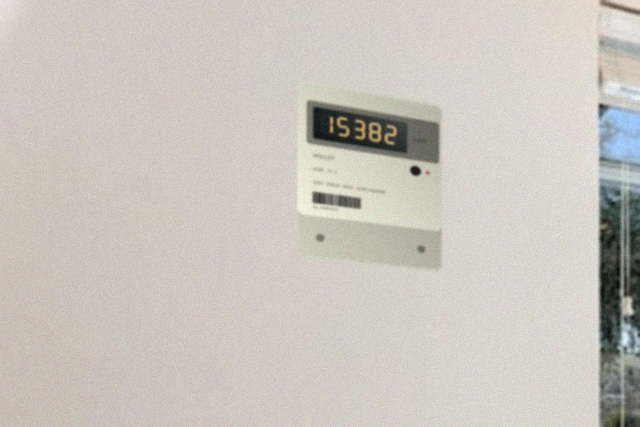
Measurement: 15382 kWh
